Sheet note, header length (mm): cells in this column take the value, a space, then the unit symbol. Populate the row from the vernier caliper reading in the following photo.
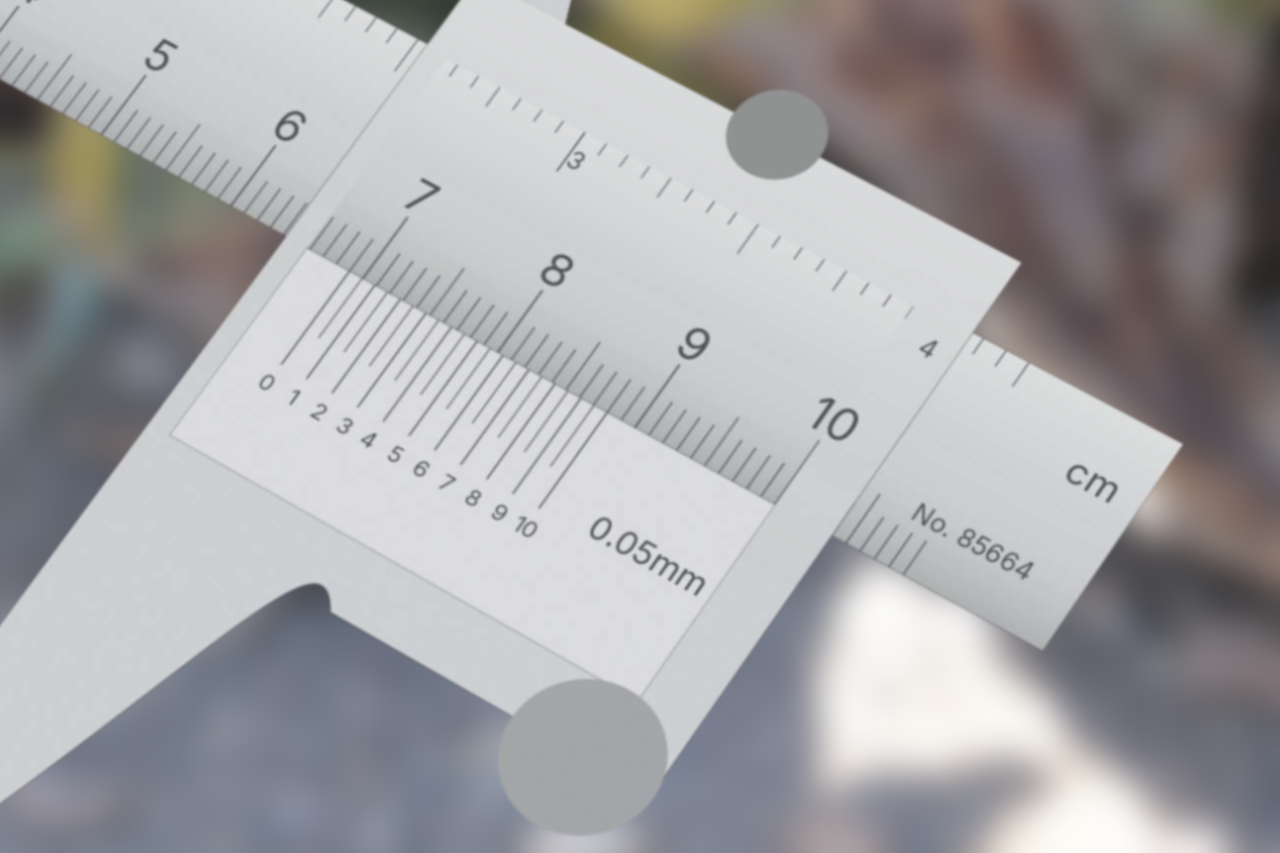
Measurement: 69.0 mm
